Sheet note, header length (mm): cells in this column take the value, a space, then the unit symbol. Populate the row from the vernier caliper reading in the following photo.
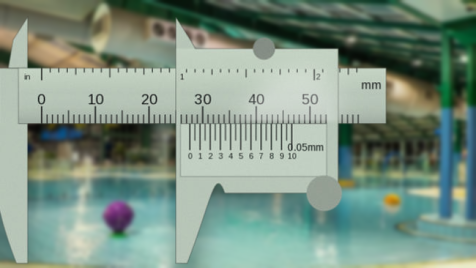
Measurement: 27.6 mm
